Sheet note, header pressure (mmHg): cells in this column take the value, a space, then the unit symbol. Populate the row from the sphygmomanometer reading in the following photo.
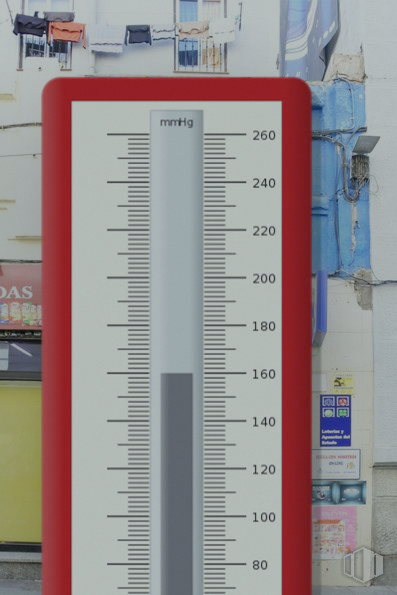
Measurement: 160 mmHg
